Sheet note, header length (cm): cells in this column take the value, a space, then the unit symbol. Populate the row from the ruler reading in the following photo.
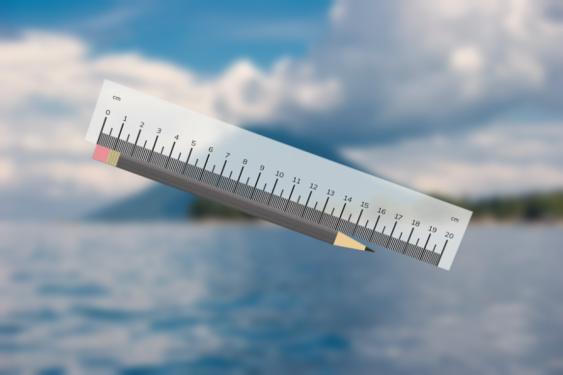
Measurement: 16.5 cm
